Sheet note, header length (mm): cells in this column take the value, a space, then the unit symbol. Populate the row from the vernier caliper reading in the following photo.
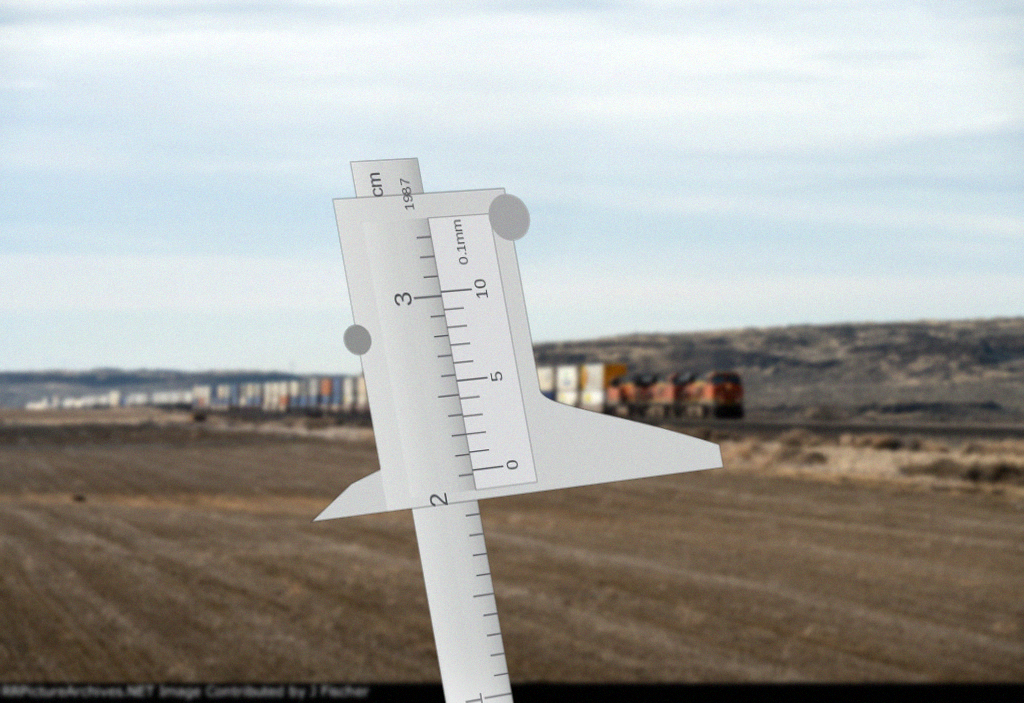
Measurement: 21.2 mm
